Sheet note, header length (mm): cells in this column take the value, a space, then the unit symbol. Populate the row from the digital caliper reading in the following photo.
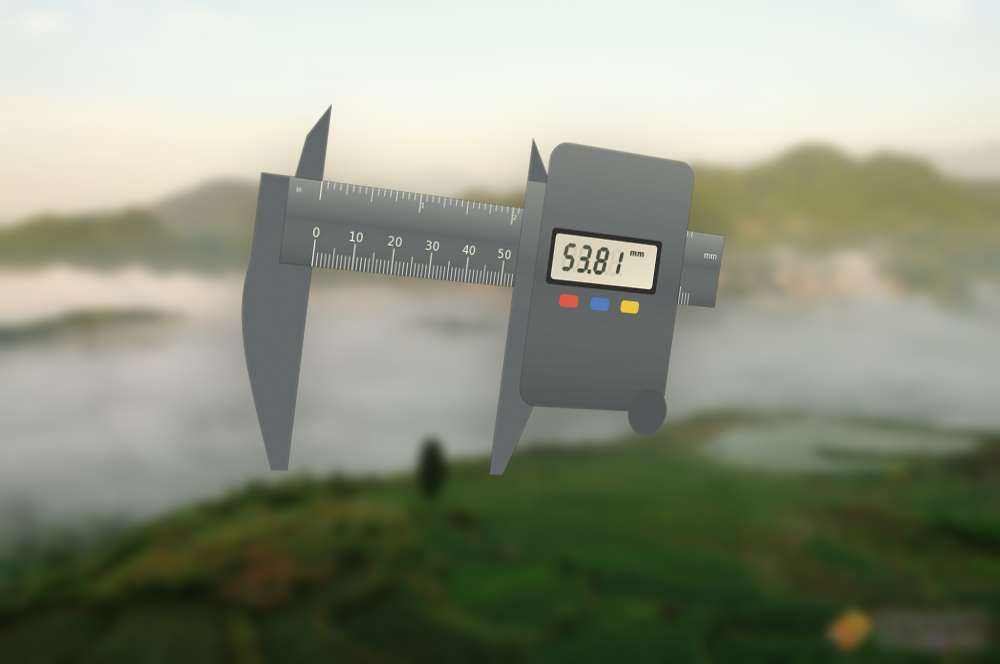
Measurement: 53.81 mm
